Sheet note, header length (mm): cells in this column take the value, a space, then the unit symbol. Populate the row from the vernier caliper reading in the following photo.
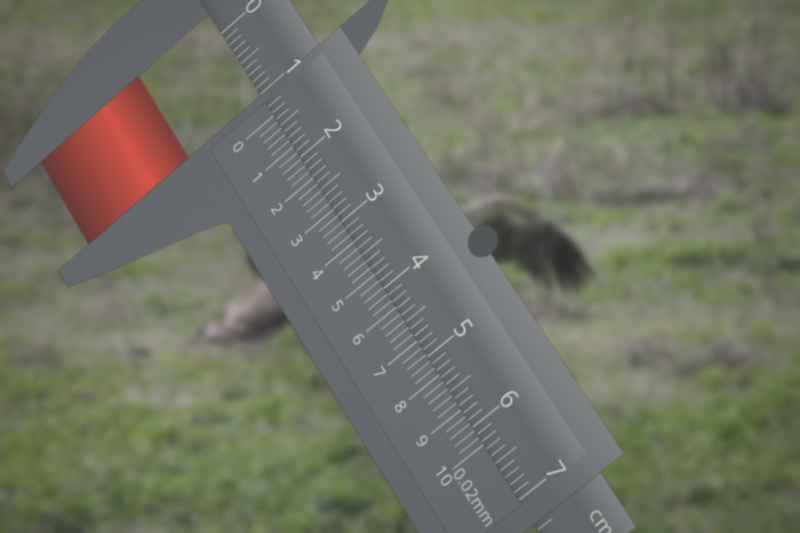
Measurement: 13.4 mm
